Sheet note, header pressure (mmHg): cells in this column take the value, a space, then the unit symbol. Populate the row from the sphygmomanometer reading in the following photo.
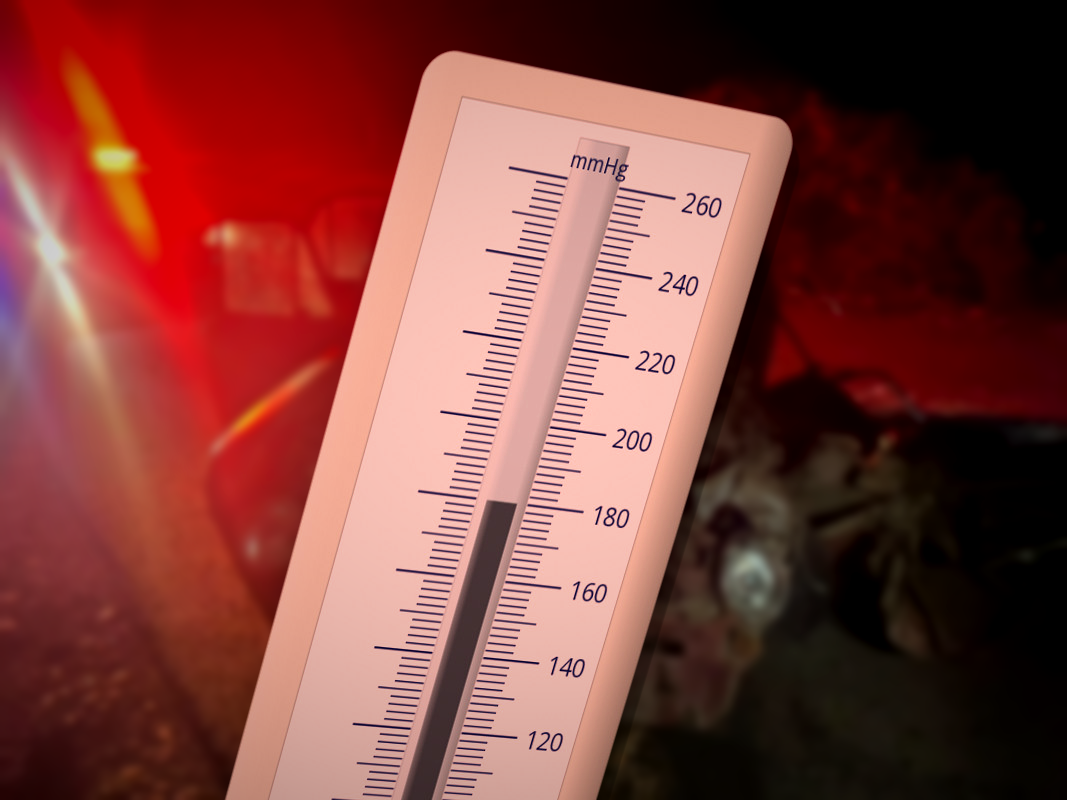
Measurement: 180 mmHg
